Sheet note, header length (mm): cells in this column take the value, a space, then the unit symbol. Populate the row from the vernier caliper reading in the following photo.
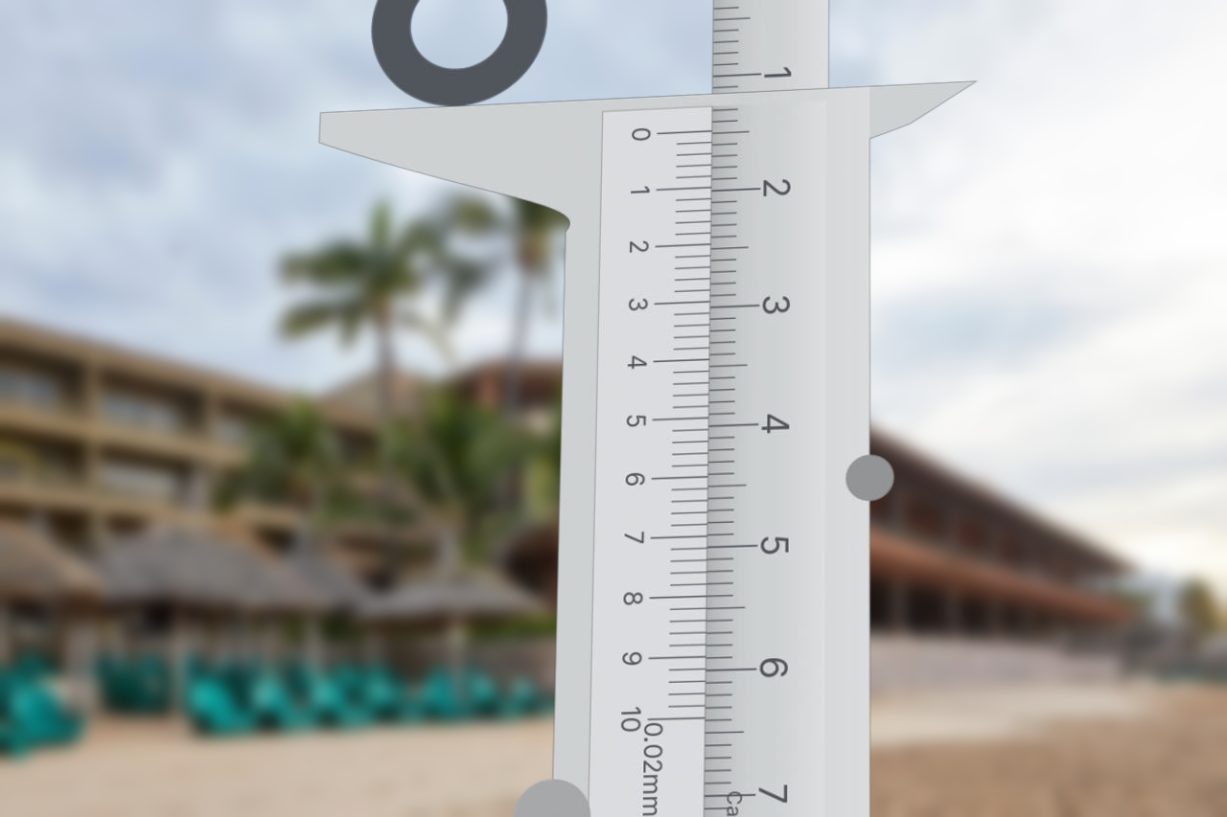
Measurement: 14.8 mm
